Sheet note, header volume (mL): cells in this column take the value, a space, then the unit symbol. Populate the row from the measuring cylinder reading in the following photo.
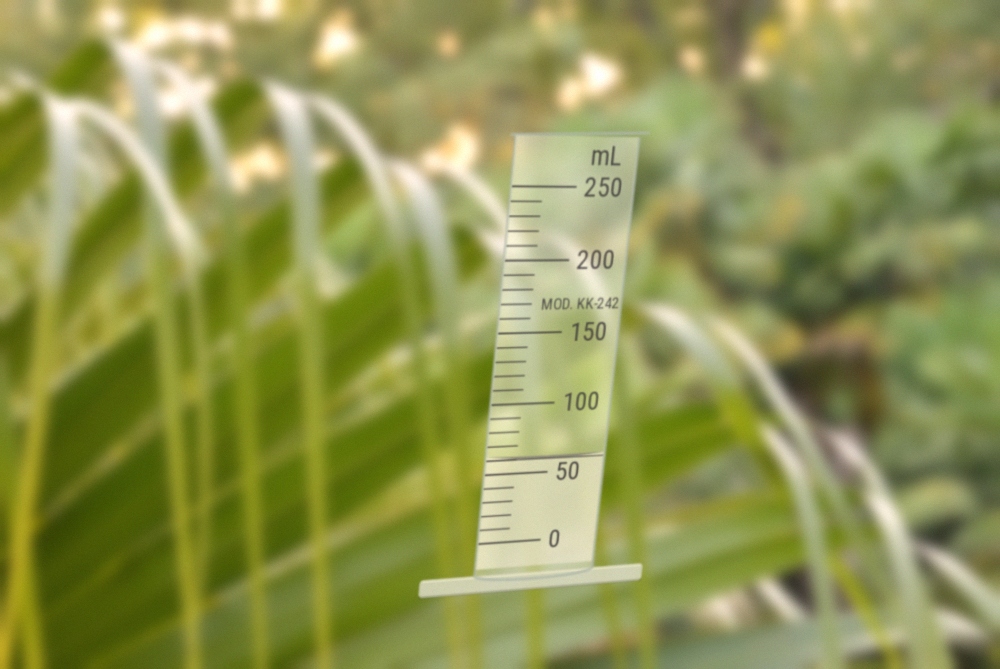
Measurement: 60 mL
